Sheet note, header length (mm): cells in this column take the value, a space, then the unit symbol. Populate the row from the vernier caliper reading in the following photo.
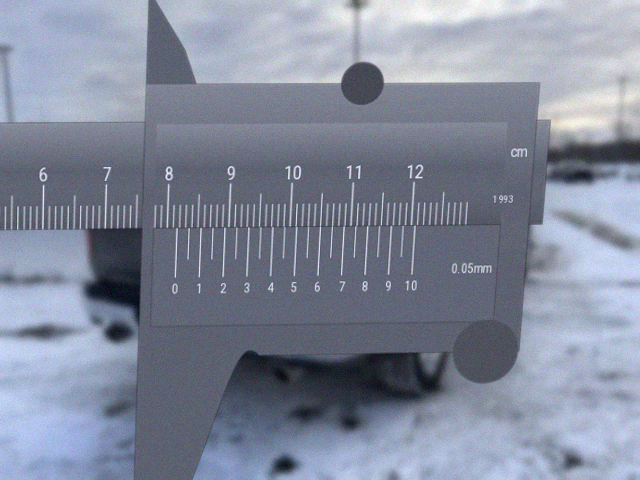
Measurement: 81.6 mm
